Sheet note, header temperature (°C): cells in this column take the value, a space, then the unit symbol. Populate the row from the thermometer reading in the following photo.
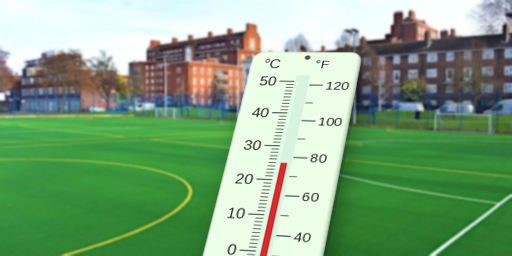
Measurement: 25 °C
